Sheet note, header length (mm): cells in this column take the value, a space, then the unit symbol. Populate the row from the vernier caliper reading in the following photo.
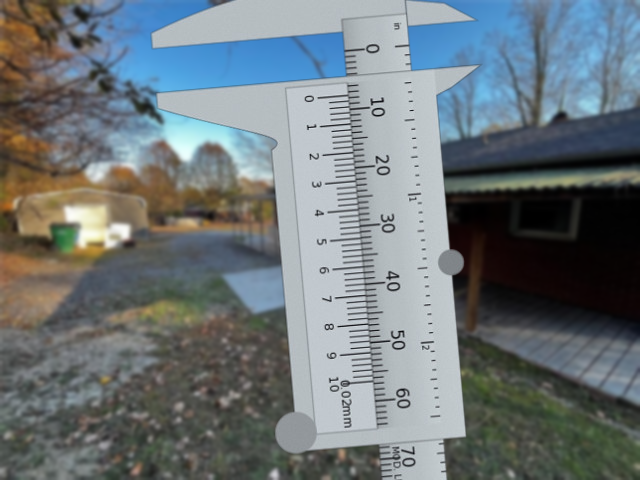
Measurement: 7.6 mm
